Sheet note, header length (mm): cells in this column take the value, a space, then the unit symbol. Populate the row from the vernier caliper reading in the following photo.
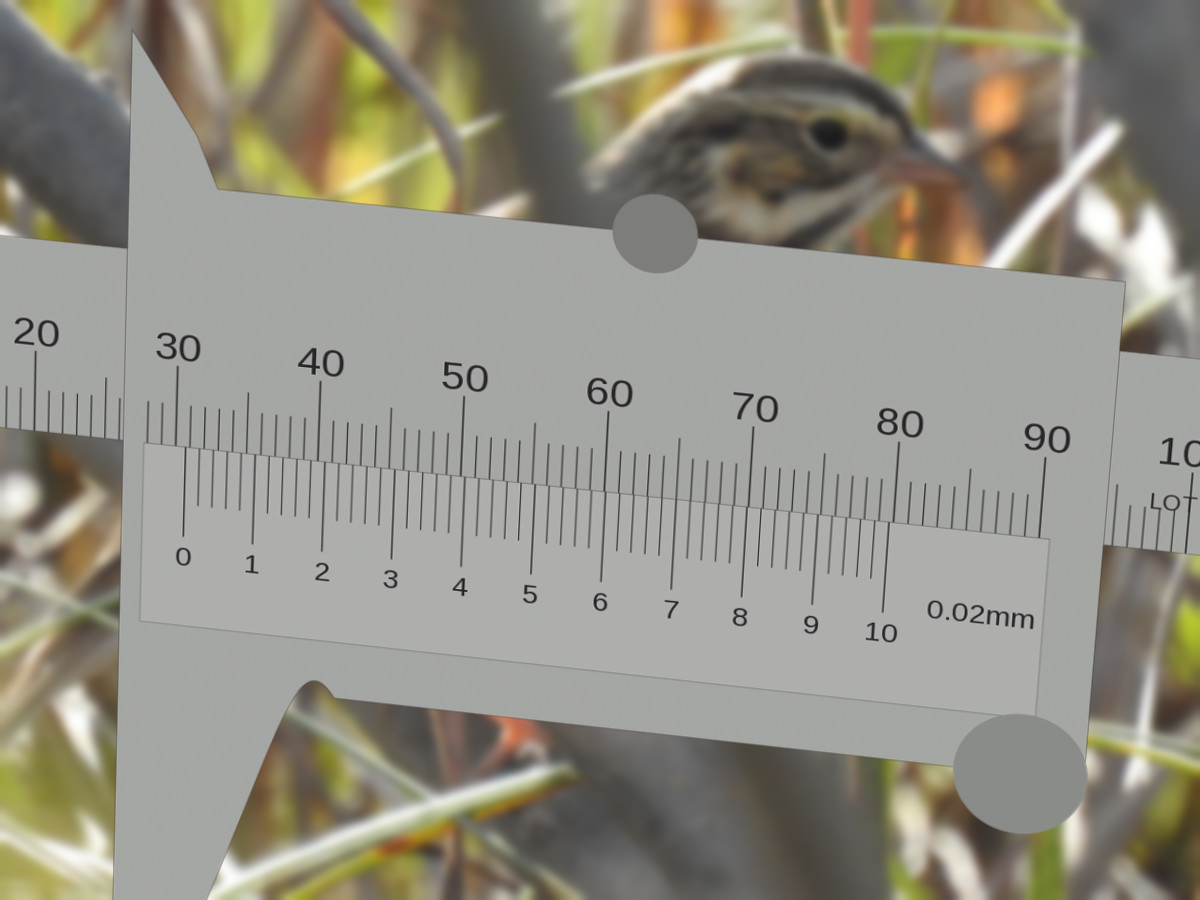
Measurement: 30.7 mm
